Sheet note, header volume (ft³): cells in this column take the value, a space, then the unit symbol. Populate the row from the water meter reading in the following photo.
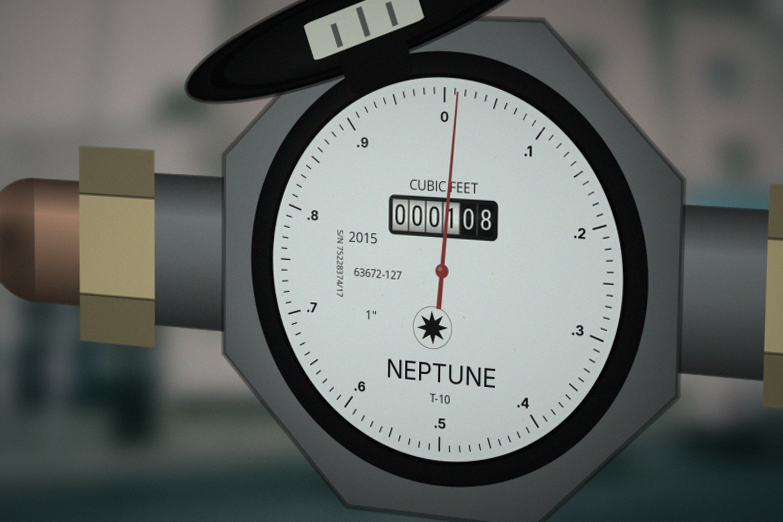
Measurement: 108.01 ft³
